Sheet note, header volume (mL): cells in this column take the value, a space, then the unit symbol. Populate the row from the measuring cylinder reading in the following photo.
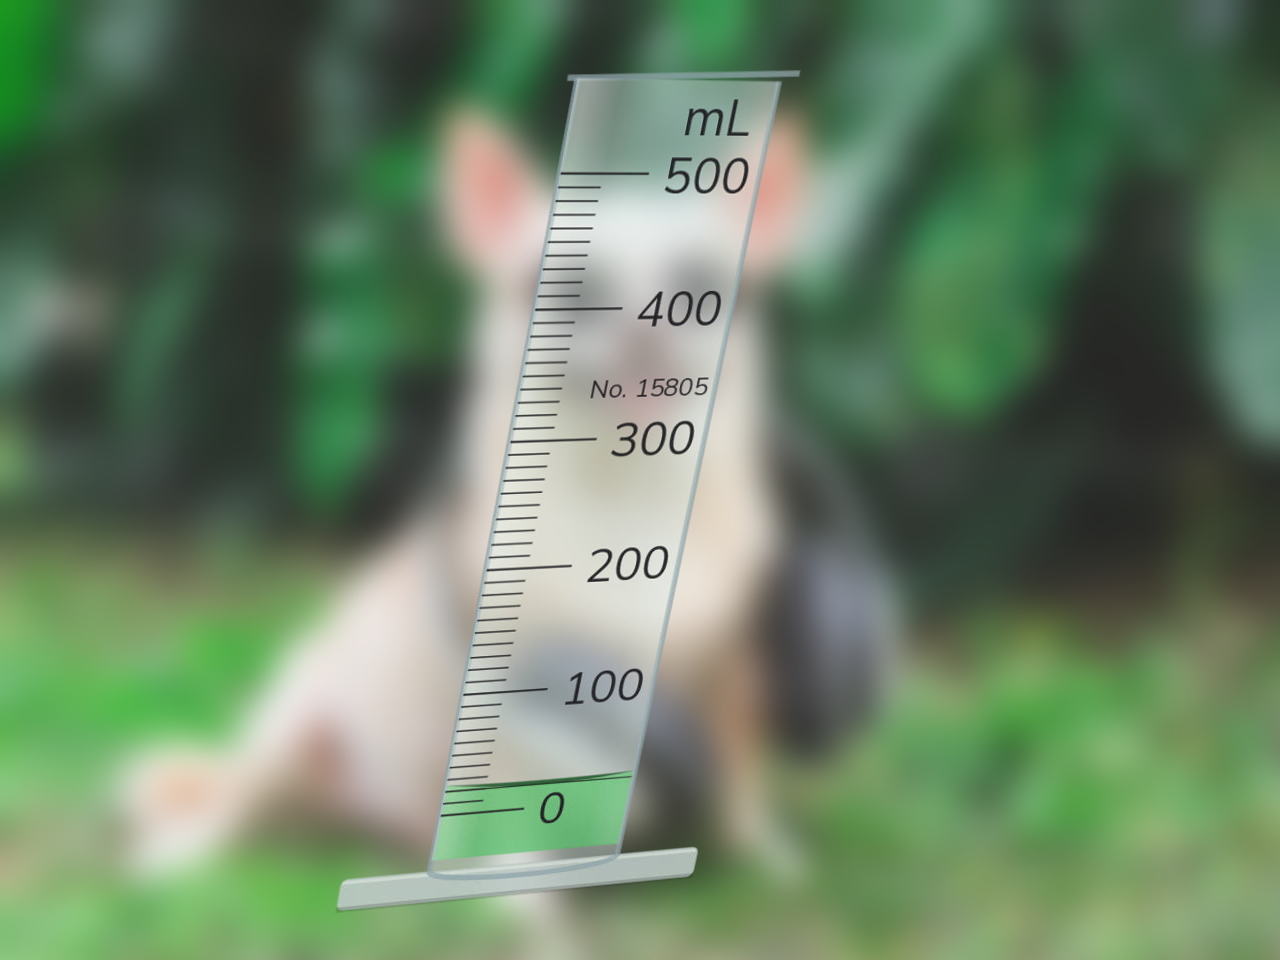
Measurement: 20 mL
